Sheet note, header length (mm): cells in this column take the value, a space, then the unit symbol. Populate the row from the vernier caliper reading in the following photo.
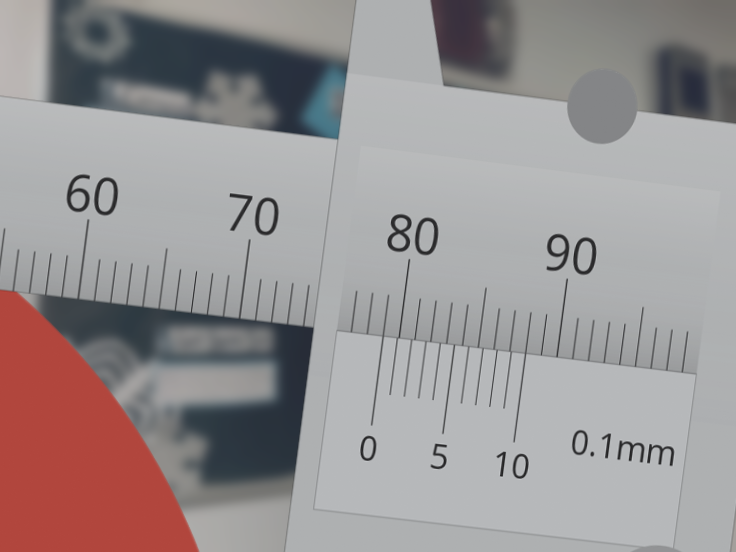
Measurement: 79.0 mm
